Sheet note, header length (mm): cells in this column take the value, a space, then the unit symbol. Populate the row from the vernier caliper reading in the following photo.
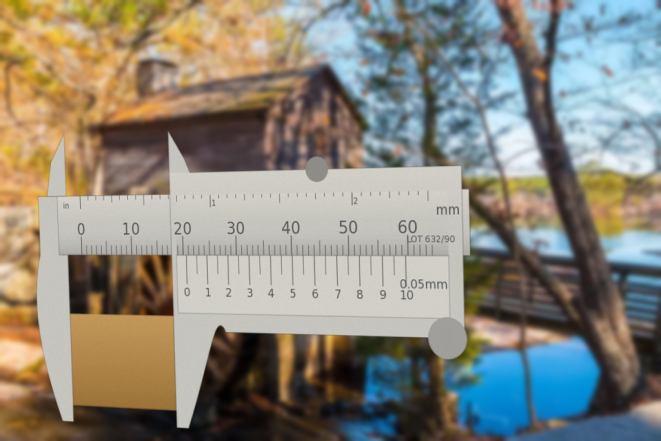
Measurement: 20.6 mm
